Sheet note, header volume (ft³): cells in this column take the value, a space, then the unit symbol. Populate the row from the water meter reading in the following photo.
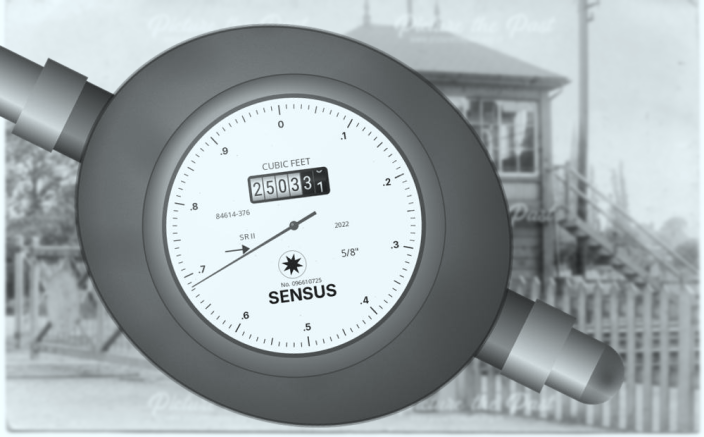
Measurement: 250330.68 ft³
